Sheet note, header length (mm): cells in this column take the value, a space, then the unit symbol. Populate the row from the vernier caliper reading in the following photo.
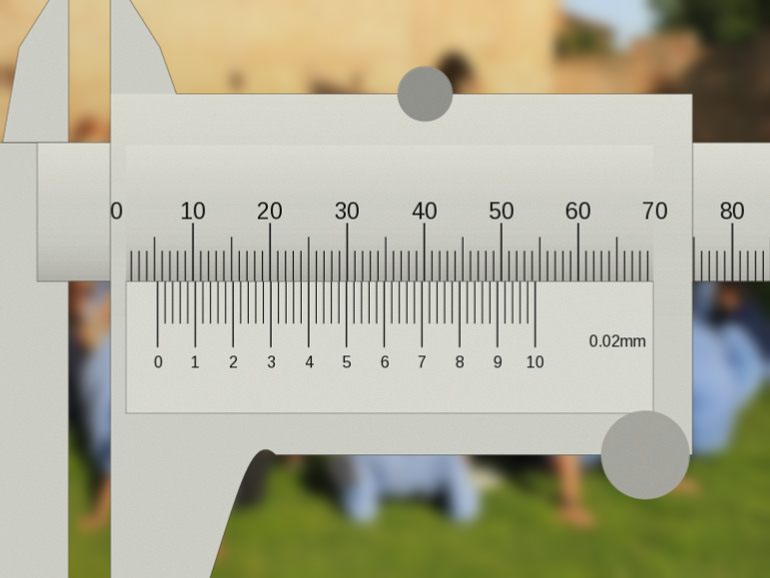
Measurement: 5.4 mm
